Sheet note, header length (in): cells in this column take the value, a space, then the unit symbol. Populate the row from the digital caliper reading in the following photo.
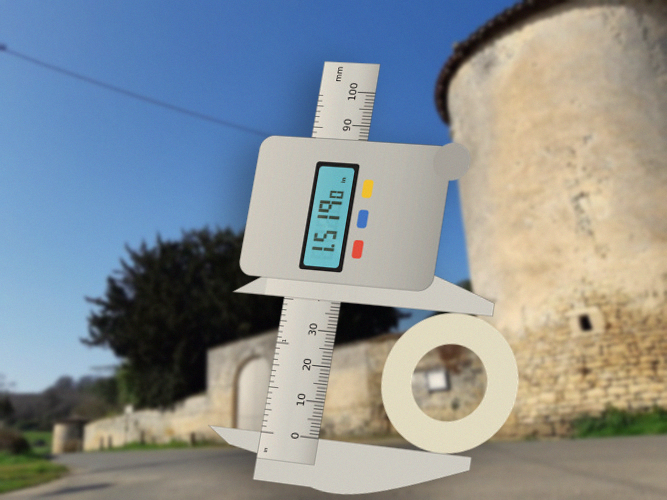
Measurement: 1.5190 in
